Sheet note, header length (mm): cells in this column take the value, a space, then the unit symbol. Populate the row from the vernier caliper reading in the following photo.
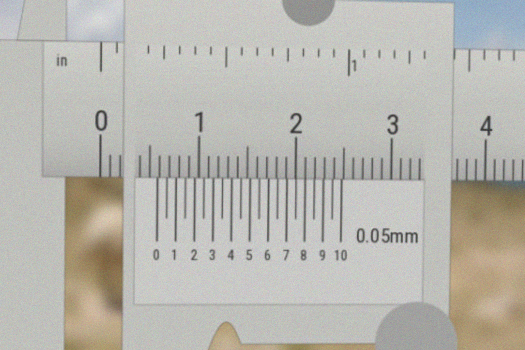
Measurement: 5.8 mm
